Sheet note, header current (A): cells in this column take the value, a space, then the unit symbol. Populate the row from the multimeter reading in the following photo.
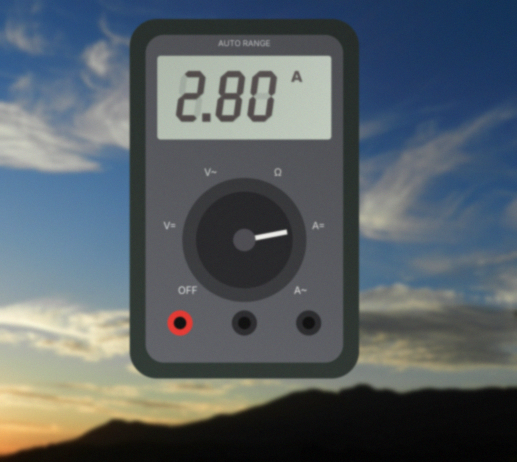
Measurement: 2.80 A
